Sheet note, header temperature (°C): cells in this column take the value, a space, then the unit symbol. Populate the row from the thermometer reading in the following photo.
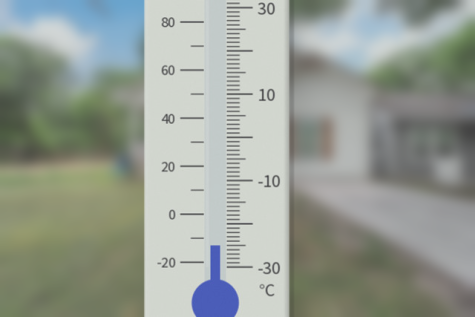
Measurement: -25 °C
